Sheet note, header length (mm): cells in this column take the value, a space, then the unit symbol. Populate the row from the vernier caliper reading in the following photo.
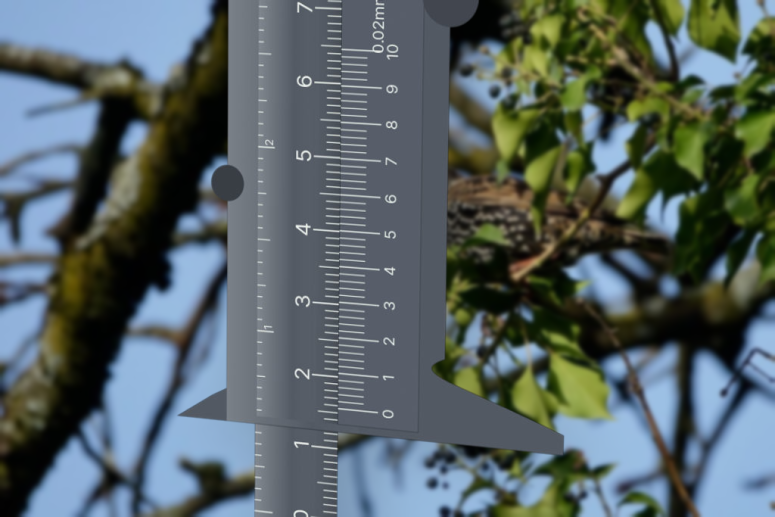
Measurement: 15.6 mm
